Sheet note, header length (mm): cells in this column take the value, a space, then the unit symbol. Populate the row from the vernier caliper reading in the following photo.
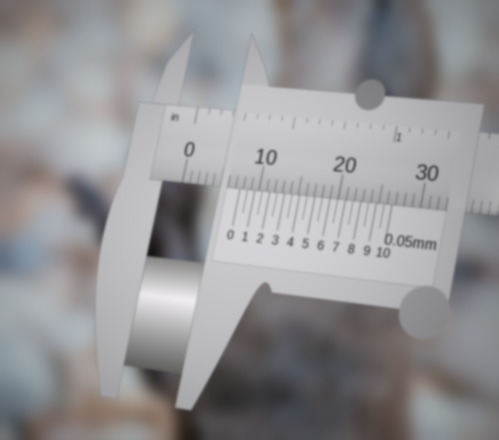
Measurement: 7.6 mm
